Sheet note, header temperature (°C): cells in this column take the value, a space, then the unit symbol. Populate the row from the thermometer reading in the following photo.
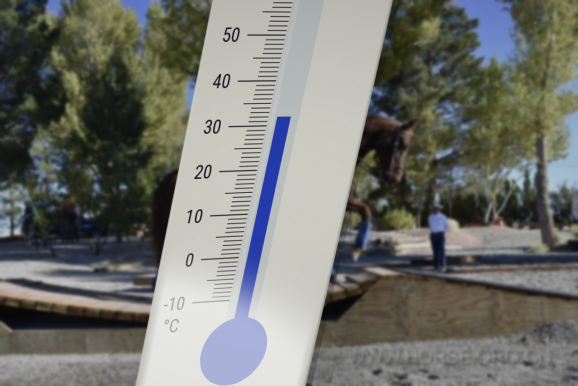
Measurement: 32 °C
